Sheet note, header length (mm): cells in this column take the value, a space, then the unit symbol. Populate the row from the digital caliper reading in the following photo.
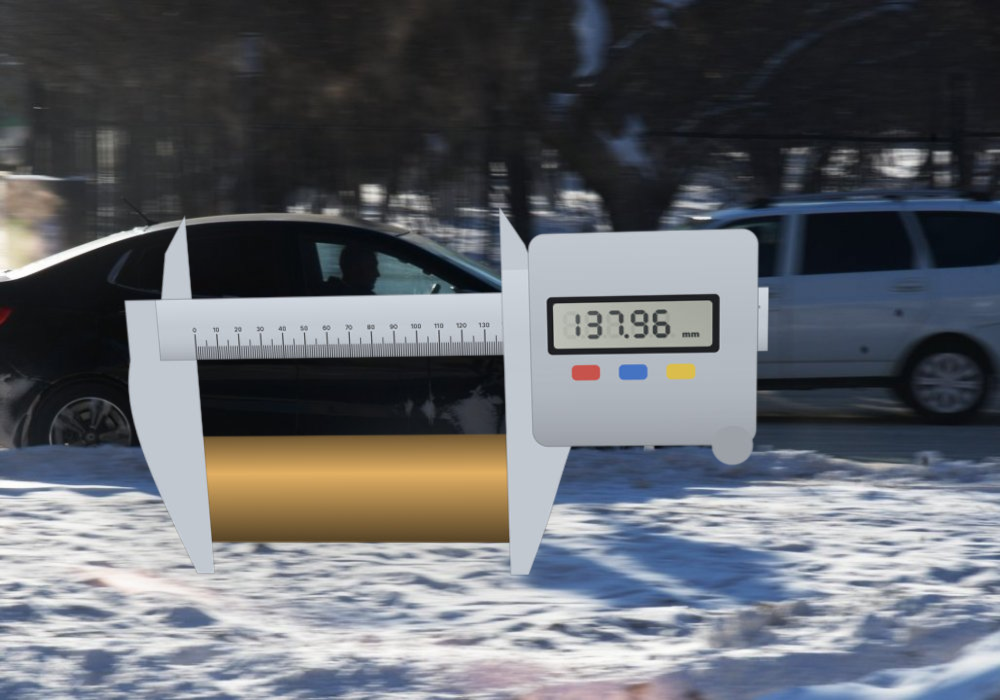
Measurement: 137.96 mm
